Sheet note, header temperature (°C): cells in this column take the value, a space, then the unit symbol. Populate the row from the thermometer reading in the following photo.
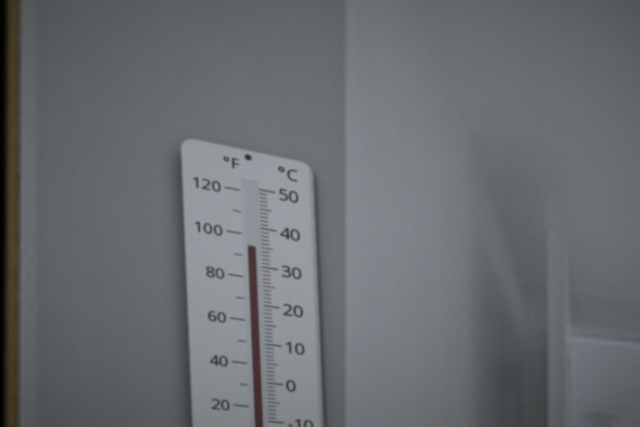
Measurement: 35 °C
